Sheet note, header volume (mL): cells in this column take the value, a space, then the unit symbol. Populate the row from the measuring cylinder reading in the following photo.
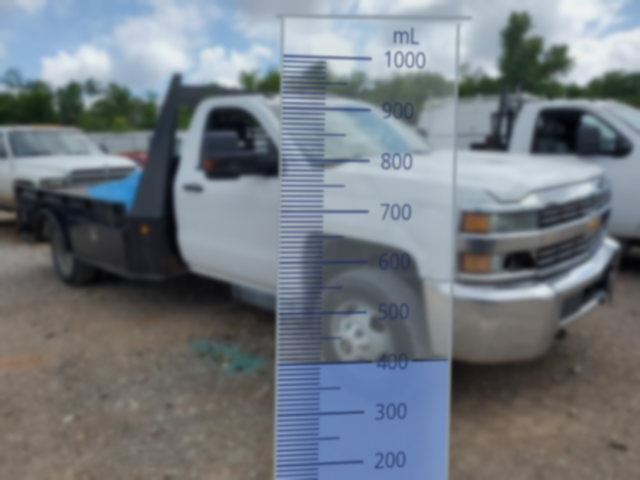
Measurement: 400 mL
